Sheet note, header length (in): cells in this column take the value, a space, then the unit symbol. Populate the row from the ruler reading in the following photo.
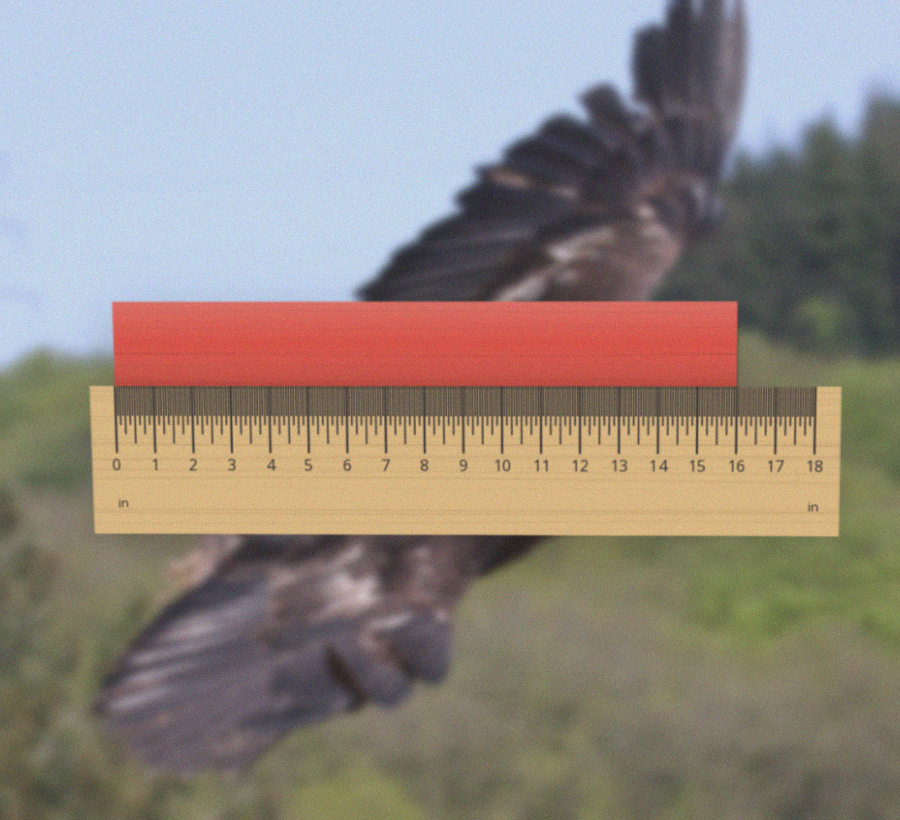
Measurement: 16 in
